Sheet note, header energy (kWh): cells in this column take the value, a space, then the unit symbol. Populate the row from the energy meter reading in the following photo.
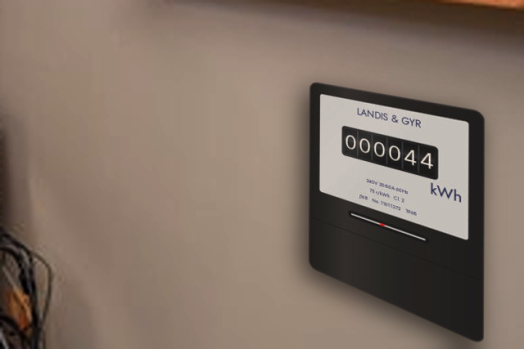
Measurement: 44 kWh
